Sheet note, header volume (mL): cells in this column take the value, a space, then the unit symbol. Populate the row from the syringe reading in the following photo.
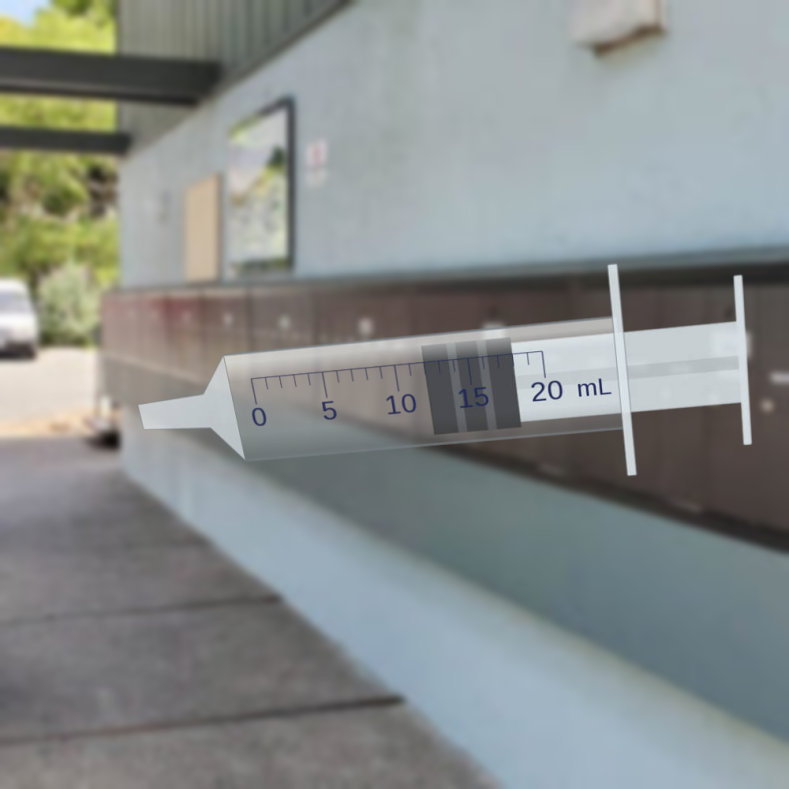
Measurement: 12 mL
